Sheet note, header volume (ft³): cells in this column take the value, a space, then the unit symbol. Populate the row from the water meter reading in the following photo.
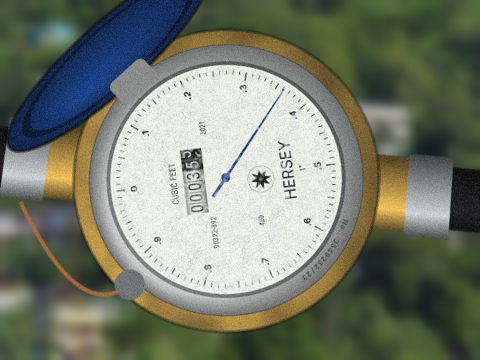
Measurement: 355.36 ft³
